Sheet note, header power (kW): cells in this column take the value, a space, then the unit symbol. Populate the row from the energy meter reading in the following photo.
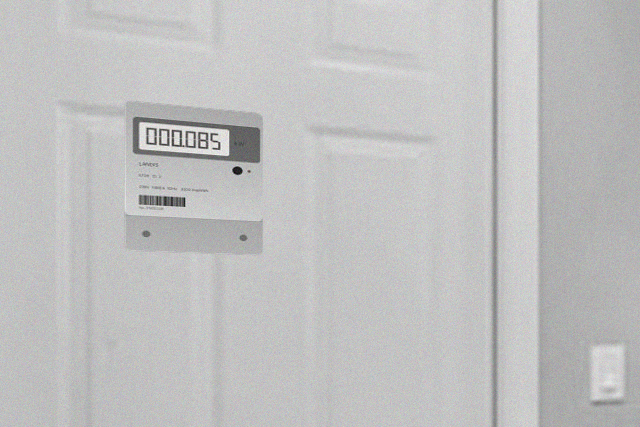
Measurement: 0.085 kW
